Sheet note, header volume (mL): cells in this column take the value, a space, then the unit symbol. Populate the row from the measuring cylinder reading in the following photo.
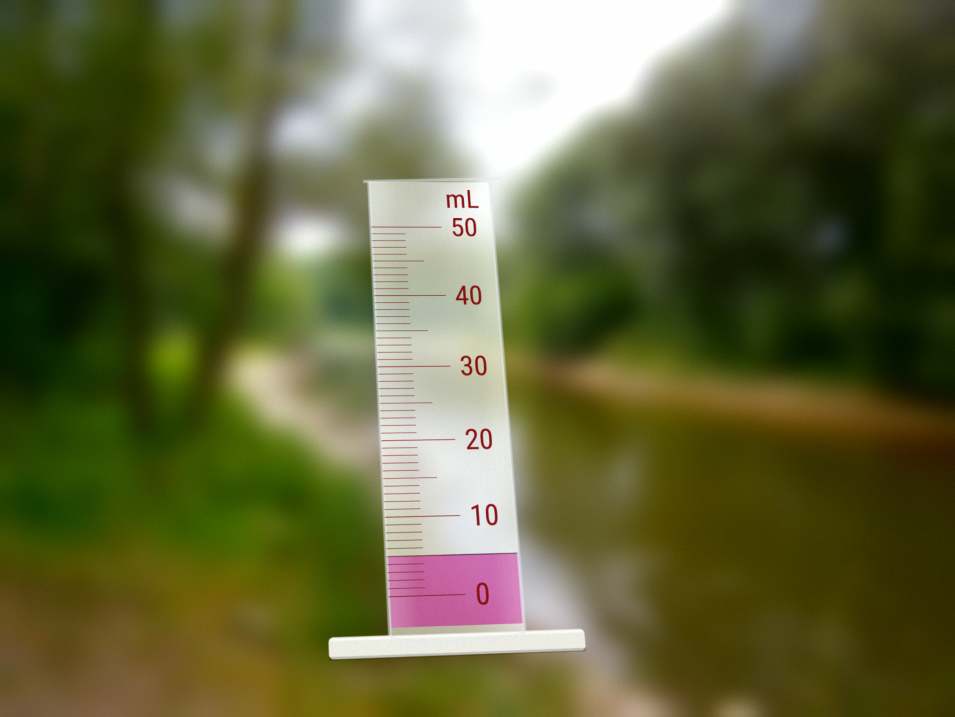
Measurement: 5 mL
